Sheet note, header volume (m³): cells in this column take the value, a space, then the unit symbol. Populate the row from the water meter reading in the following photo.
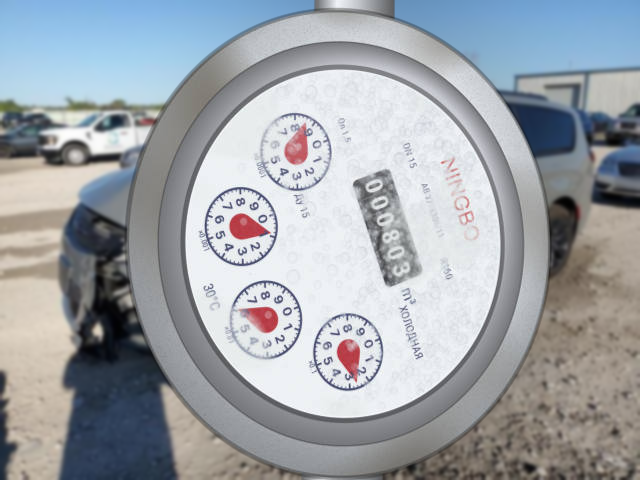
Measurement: 803.2608 m³
